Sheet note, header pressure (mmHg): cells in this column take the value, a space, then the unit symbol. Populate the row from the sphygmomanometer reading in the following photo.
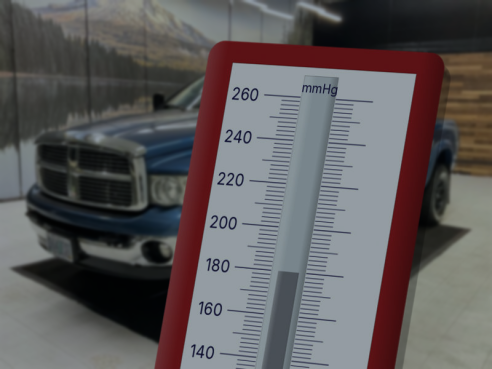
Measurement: 180 mmHg
